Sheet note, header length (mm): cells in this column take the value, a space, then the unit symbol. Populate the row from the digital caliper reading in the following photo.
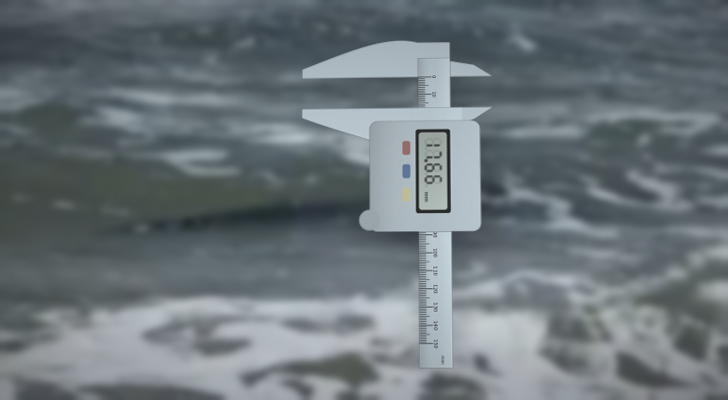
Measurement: 17.66 mm
